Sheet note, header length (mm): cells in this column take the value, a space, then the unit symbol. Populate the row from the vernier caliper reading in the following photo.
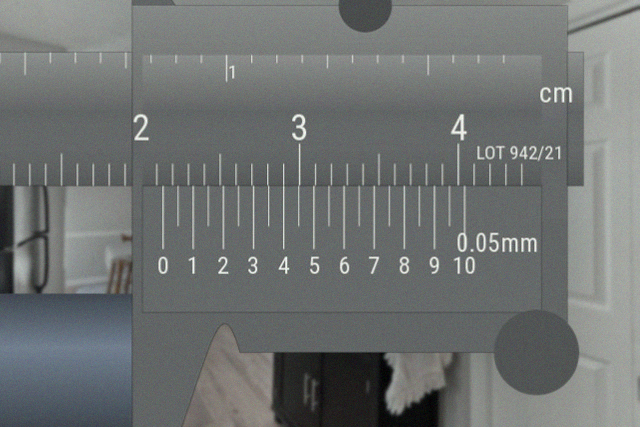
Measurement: 21.4 mm
